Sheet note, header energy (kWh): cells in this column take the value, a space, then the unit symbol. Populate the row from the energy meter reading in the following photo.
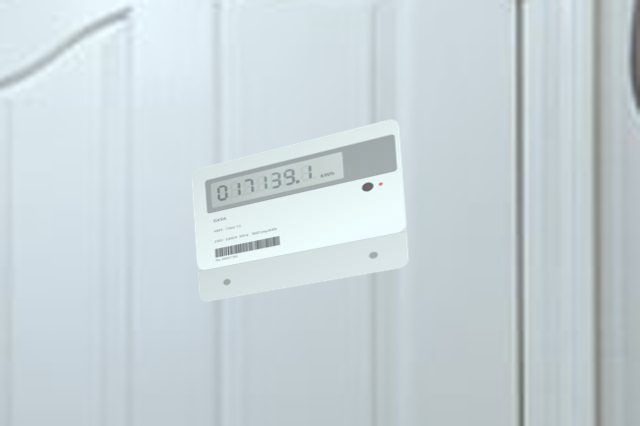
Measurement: 17139.1 kWh
